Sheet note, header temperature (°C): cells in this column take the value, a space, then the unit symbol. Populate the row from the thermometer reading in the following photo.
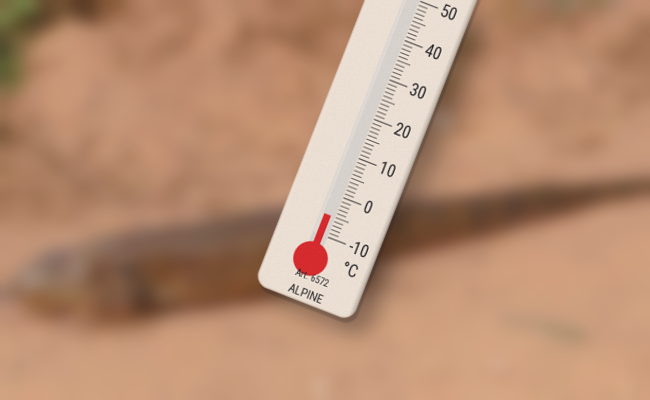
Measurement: -5 °C
